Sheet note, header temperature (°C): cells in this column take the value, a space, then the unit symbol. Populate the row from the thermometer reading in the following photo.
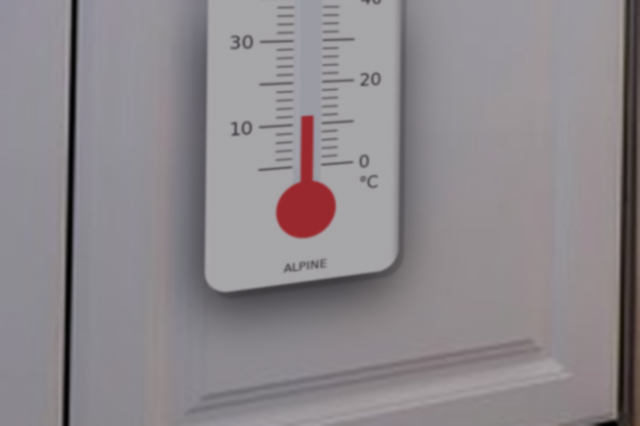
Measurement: 12 °C
